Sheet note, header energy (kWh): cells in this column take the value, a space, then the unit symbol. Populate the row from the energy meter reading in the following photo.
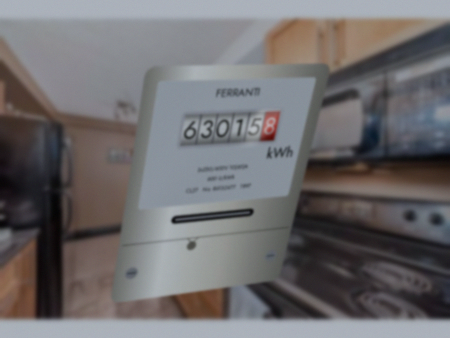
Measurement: 63015.8 kWh
